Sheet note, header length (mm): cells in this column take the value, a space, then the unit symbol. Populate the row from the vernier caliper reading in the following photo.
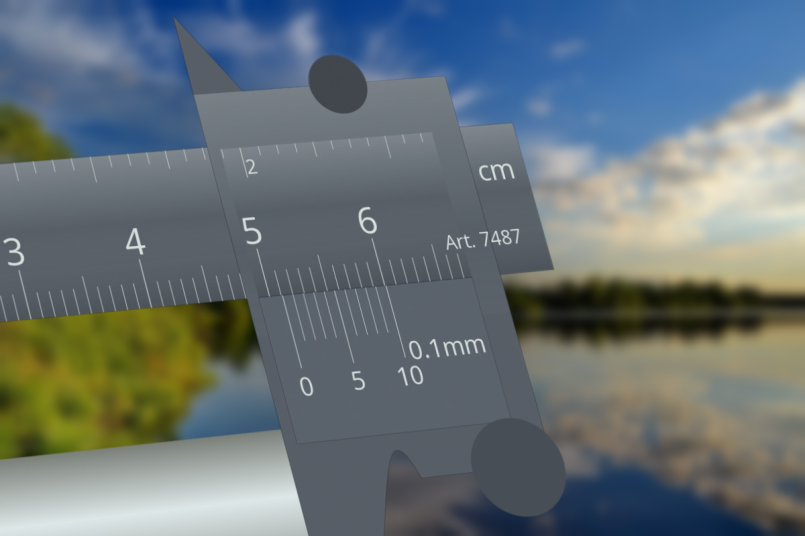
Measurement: 51.1 mm
